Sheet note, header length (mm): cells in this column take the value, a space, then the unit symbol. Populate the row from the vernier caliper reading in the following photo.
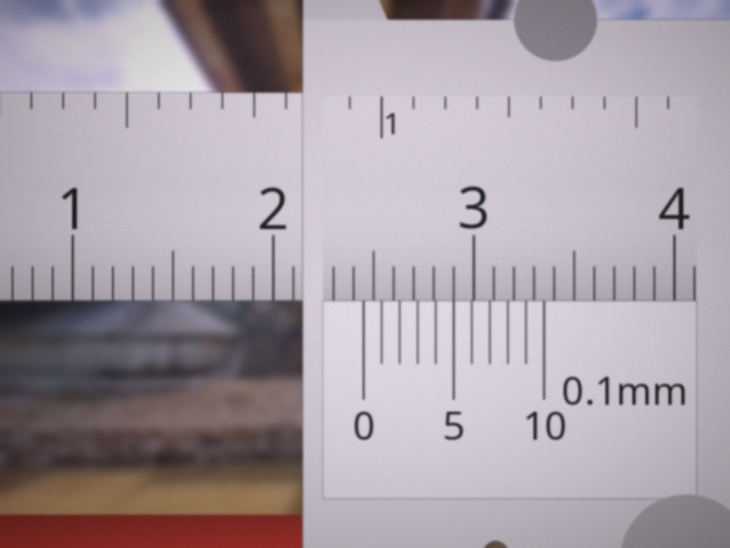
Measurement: 24.5 mm
